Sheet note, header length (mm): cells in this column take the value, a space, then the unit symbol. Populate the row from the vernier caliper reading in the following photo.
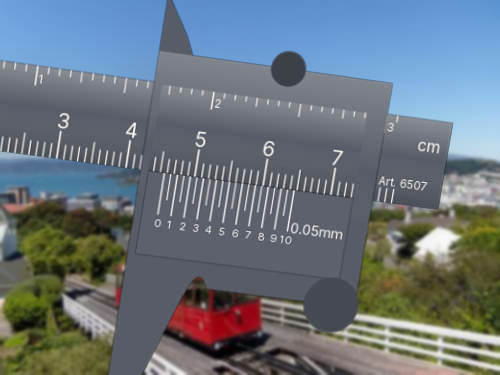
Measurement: 45.6 mm
